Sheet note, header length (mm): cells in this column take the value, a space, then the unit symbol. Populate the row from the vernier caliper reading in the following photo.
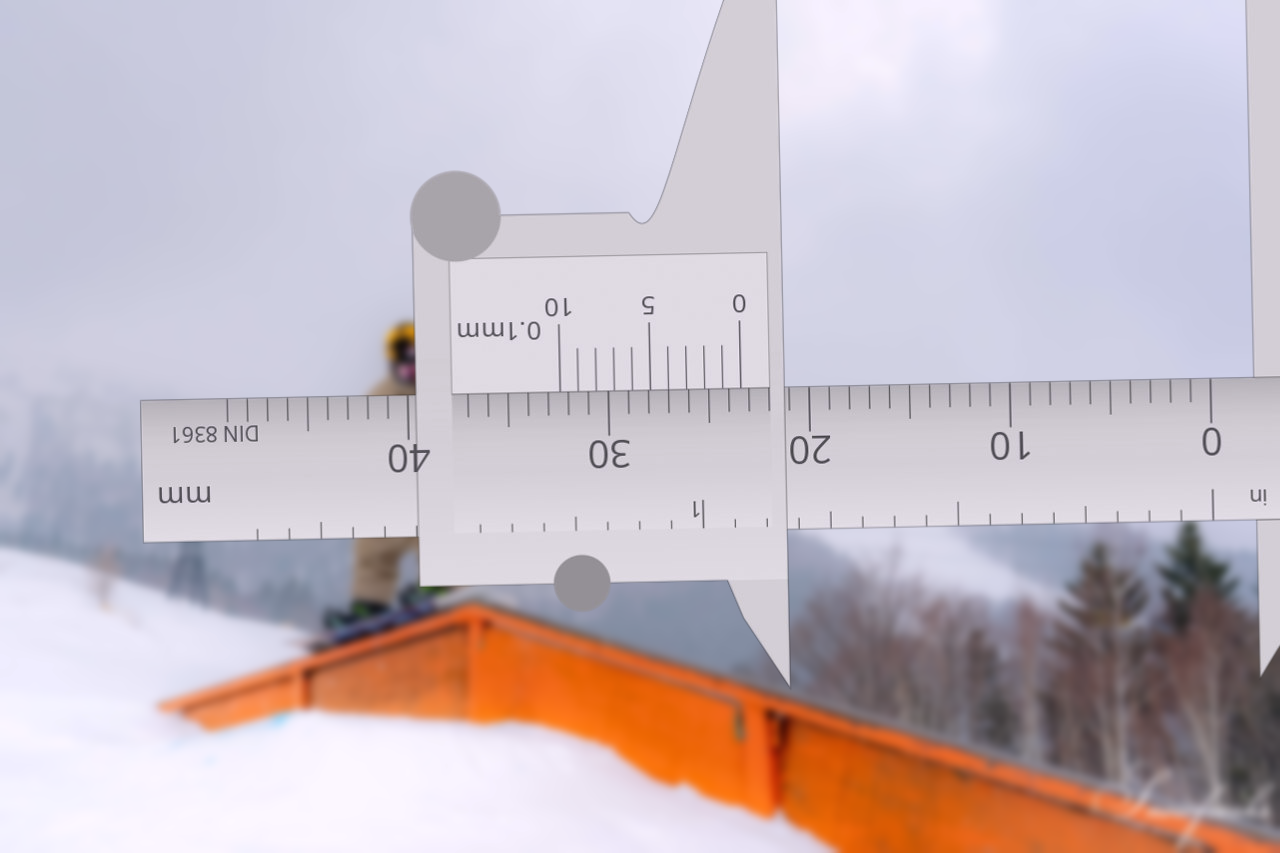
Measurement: 23.4 mm
